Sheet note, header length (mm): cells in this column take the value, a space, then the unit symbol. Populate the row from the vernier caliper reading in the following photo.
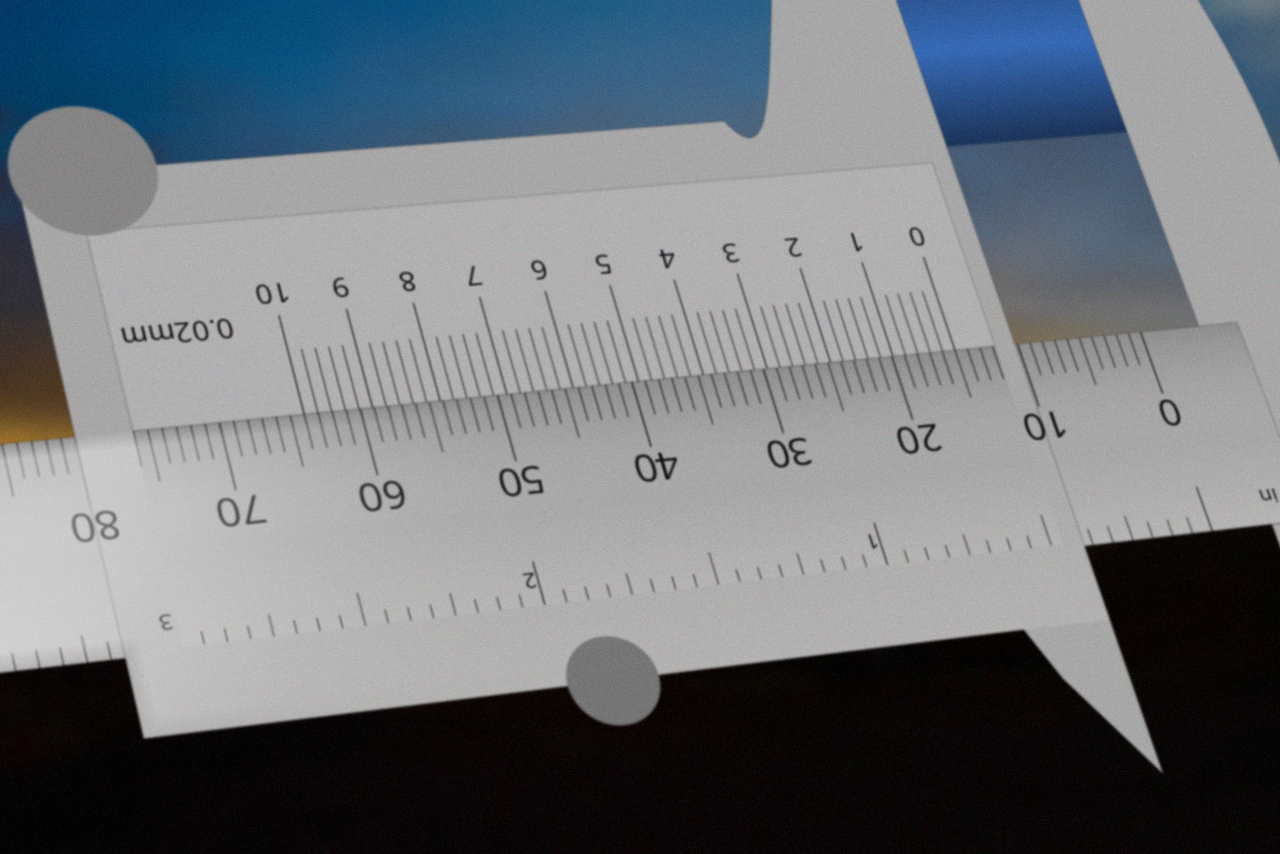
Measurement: 15.0 mm
